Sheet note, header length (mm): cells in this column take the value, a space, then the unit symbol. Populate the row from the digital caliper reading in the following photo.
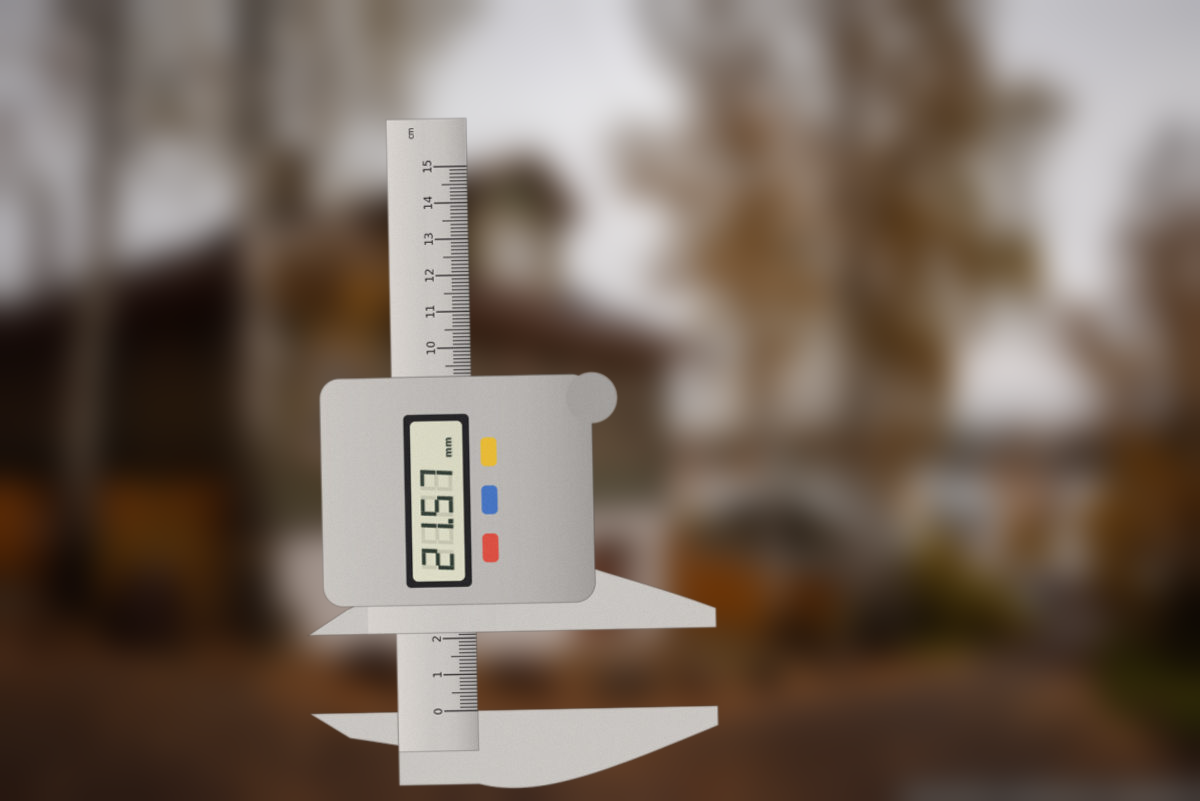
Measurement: 21.57 mm
